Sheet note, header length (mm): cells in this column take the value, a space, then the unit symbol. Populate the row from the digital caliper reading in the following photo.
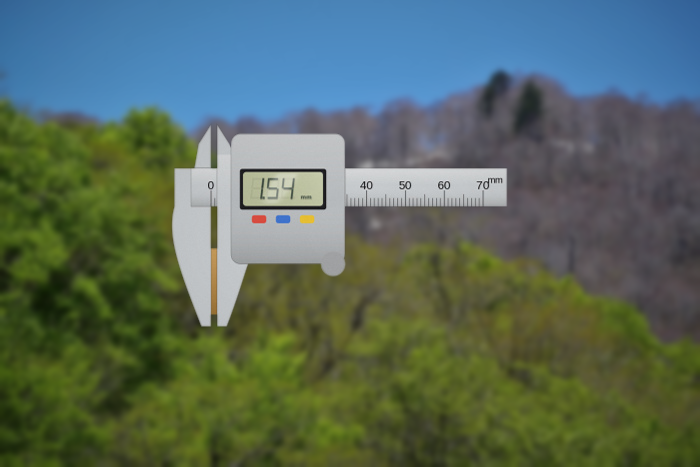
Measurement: 1.54 mm
